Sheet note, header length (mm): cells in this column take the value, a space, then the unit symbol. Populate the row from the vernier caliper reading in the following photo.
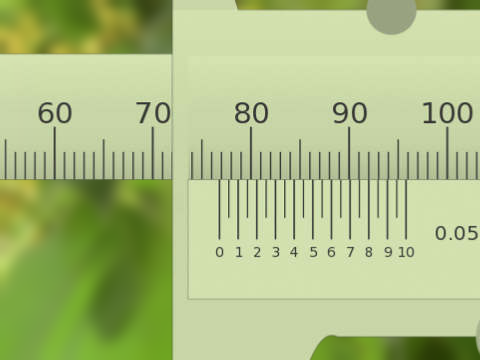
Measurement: 76.8 mm
